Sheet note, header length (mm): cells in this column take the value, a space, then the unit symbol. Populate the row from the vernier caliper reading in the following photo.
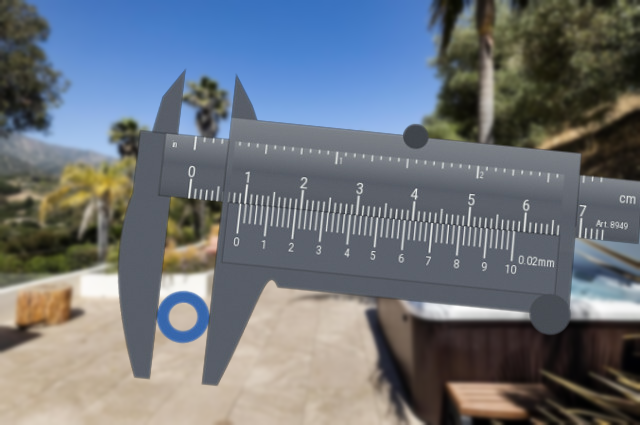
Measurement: 9.2 mm
